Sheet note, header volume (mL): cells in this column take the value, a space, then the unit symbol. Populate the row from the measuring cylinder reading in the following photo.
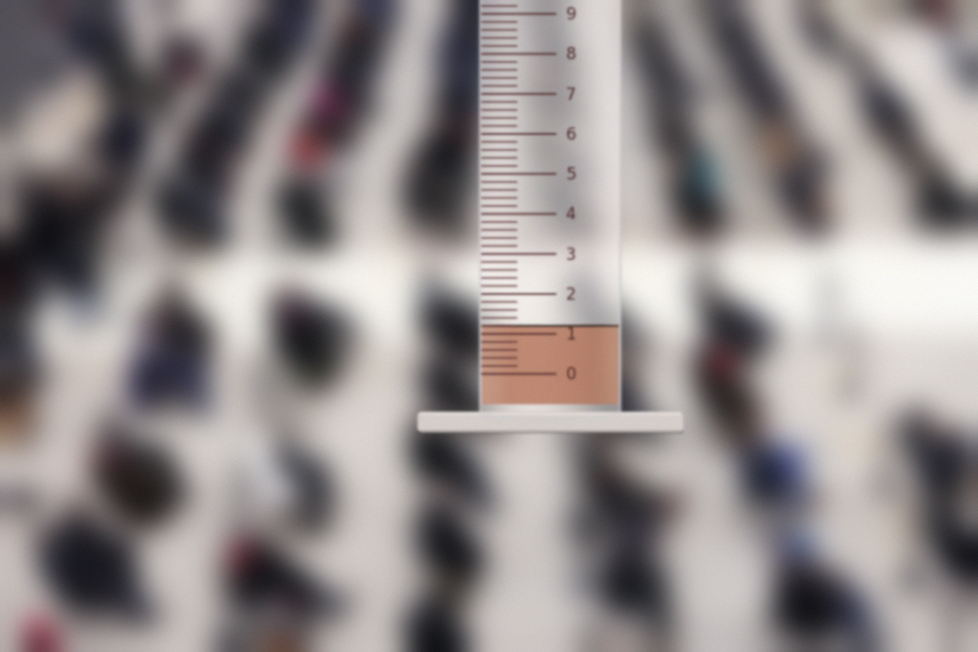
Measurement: 1.2 mL
